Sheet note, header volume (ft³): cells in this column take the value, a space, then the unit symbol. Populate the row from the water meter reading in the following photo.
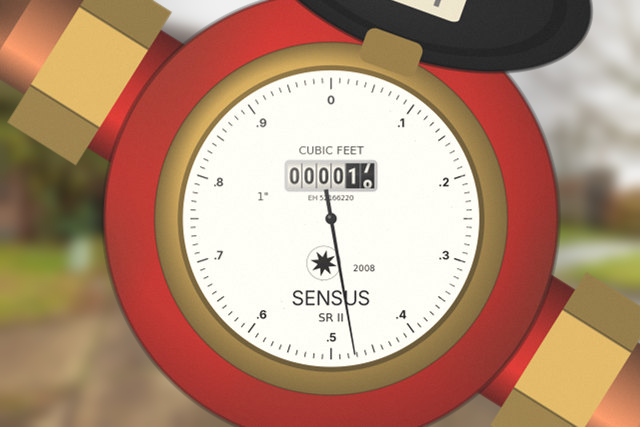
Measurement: 17.47 ft³
